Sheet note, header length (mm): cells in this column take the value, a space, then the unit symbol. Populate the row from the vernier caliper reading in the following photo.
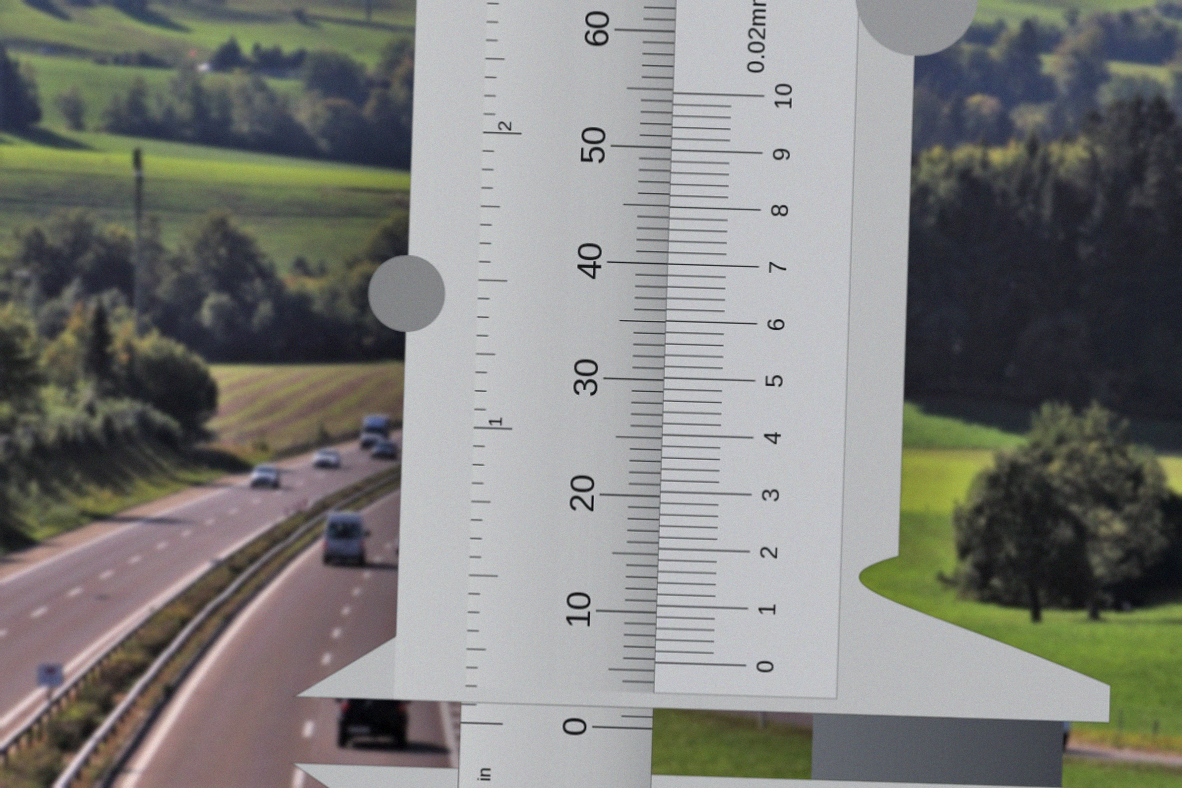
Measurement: 5.7 mm
